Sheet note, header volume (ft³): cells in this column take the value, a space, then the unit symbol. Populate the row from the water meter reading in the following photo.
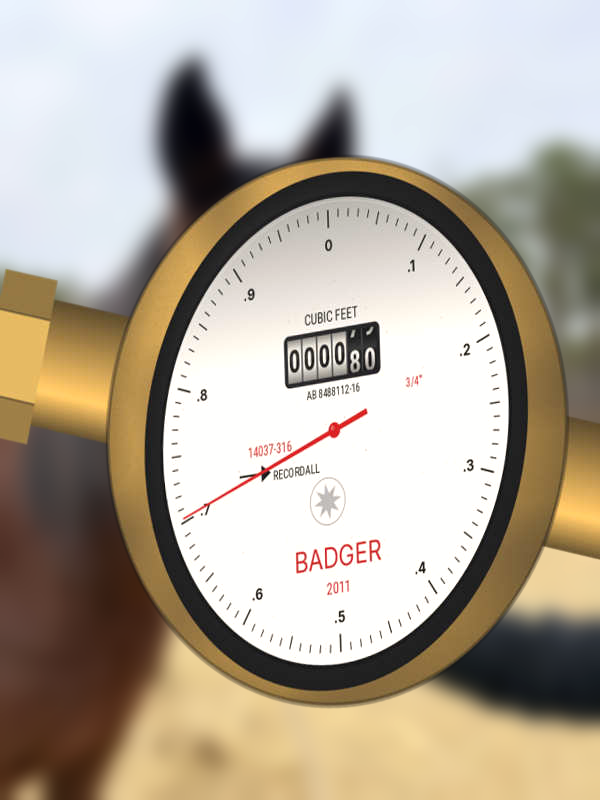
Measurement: 79.70 ft³
